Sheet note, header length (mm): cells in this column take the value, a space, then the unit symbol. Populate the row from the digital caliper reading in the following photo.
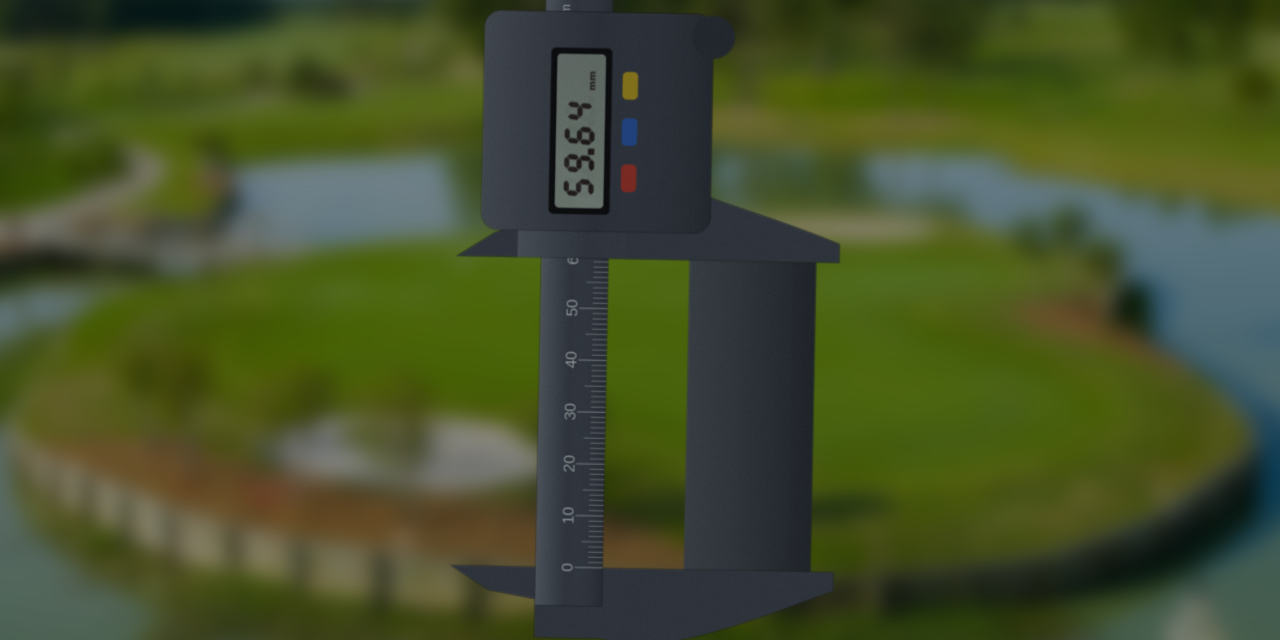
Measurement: 59.64 mm
